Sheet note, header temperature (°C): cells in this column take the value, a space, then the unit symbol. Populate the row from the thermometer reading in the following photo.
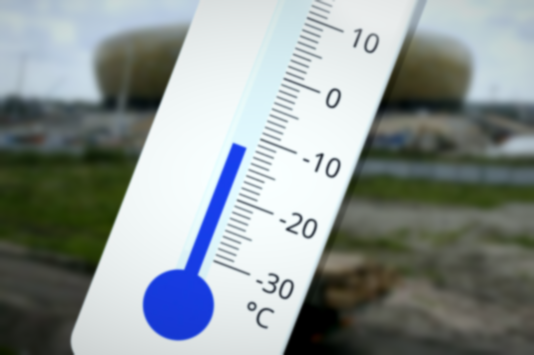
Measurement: -12 °C
